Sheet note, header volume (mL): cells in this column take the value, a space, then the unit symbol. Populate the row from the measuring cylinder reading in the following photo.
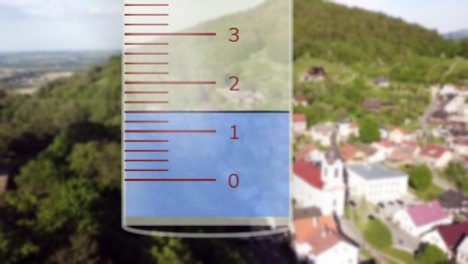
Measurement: 1.4 mL
